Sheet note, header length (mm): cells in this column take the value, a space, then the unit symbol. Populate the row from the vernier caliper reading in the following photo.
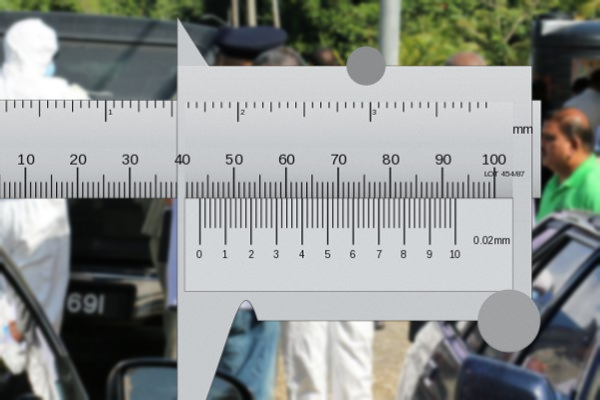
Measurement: 43.5 mm
